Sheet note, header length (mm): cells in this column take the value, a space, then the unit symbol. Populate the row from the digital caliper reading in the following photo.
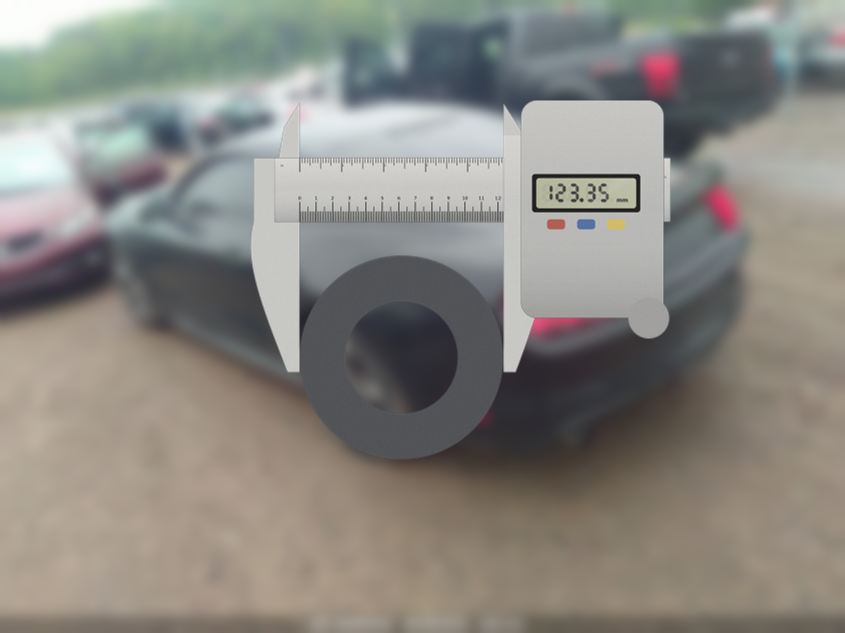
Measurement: 123.35 mm
